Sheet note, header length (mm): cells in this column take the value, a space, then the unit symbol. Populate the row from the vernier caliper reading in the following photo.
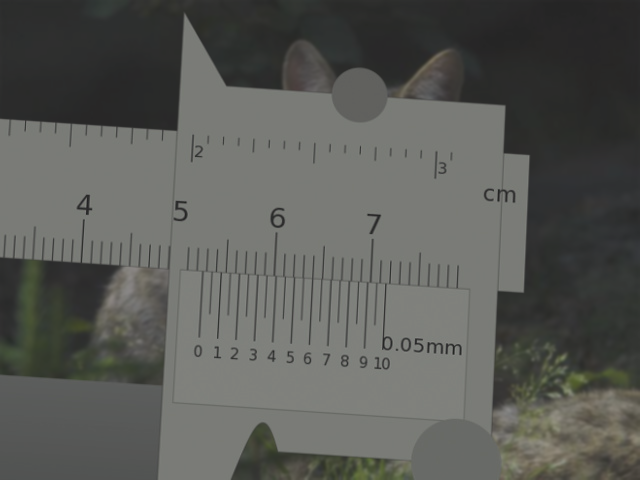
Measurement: 52.6 mm
